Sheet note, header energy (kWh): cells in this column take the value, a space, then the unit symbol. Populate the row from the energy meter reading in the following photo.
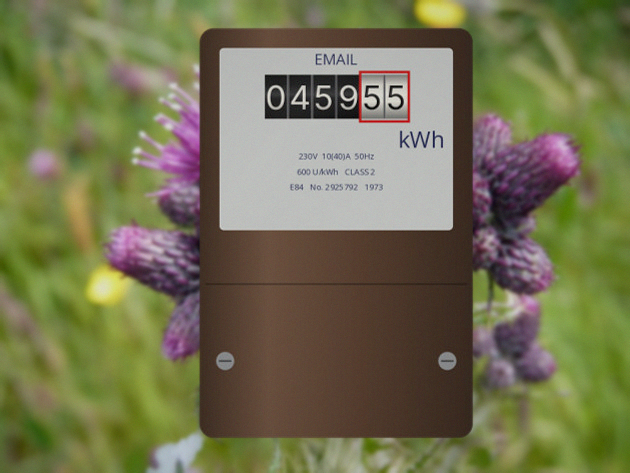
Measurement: 459.55 kWh
